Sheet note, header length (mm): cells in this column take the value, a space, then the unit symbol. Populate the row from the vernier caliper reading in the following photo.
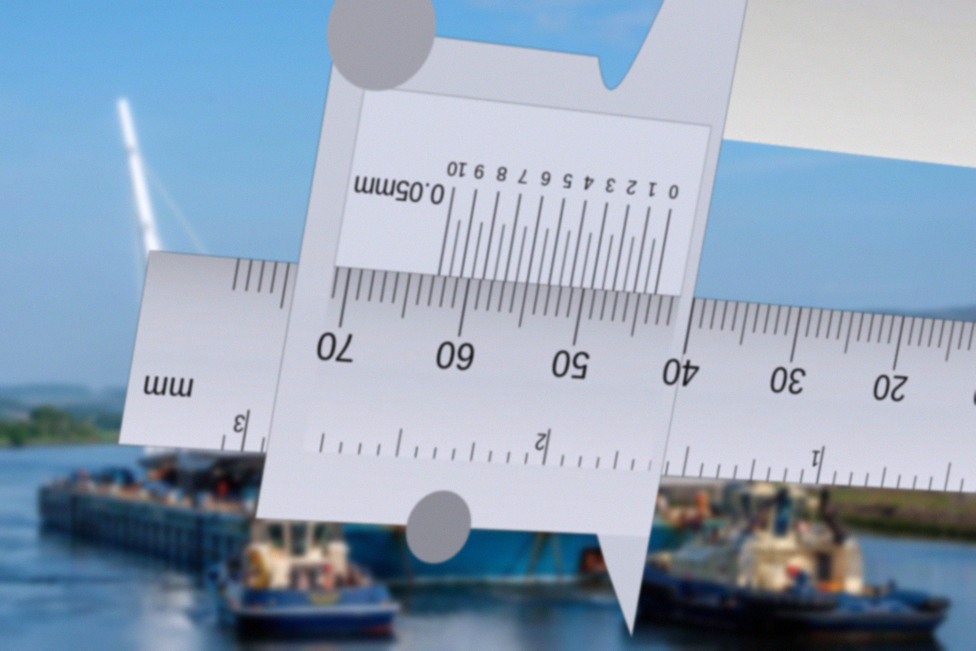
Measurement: 43.6 mm
